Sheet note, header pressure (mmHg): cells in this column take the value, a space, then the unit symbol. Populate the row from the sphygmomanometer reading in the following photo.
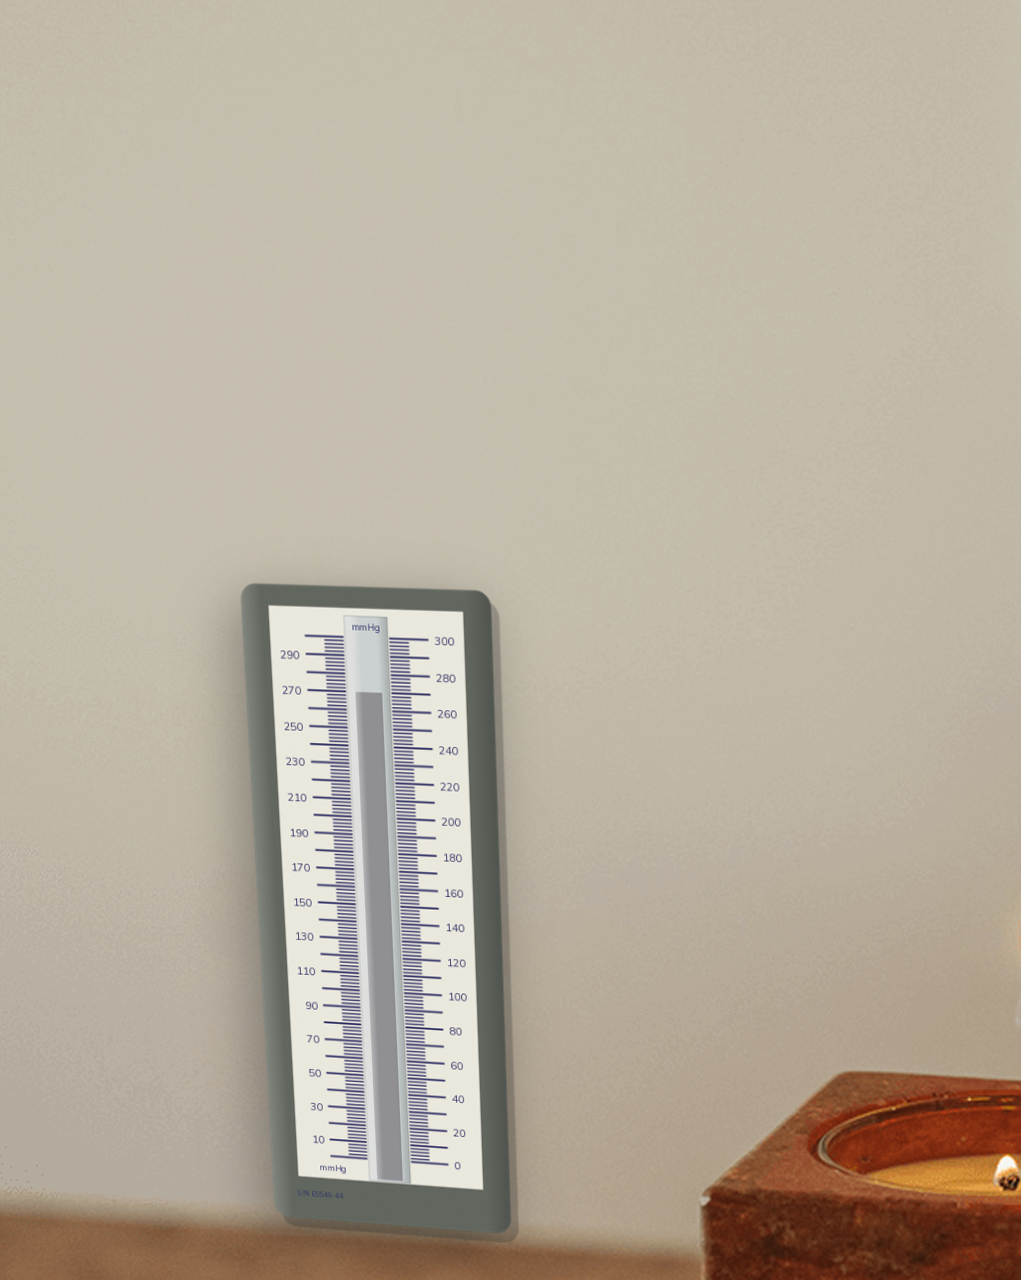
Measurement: 270 mmHg
